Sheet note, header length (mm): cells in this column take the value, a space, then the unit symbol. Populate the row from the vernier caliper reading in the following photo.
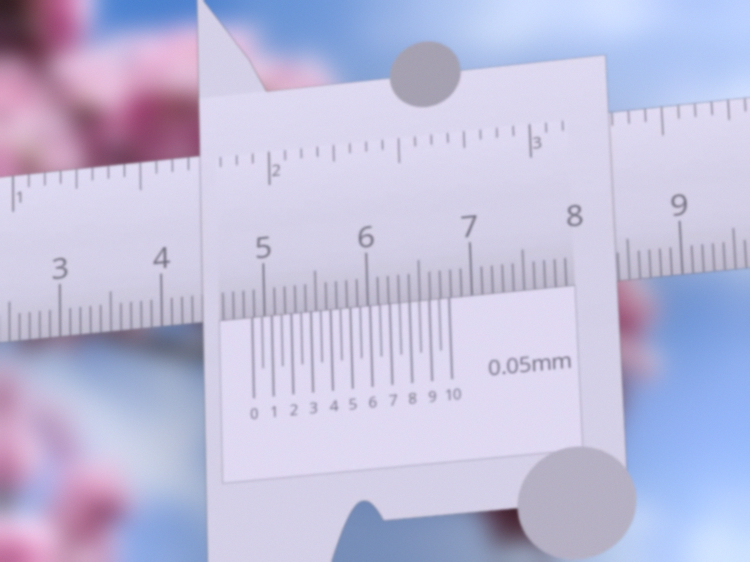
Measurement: 48.8 mm
